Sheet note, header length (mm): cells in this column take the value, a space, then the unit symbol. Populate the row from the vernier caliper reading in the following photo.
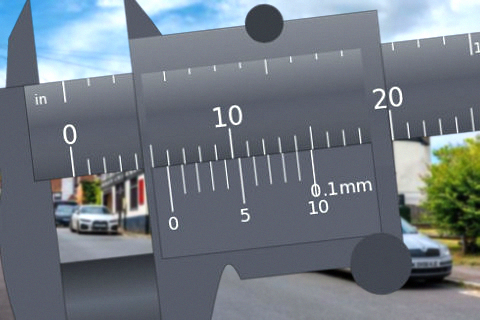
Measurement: 5.9 mm
